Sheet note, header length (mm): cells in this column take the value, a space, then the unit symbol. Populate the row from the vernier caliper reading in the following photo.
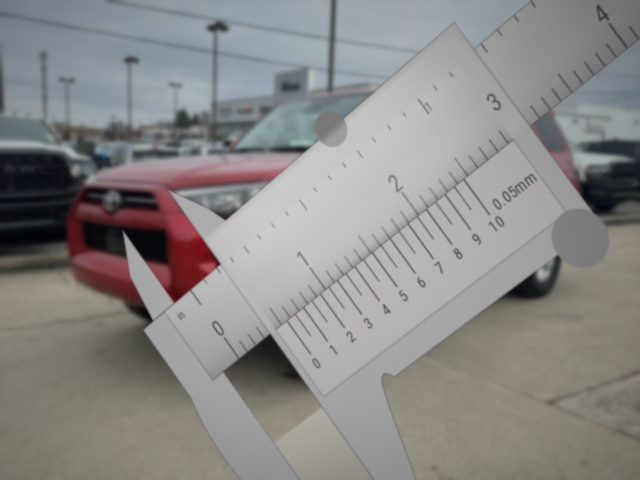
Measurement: 5.6 mm
